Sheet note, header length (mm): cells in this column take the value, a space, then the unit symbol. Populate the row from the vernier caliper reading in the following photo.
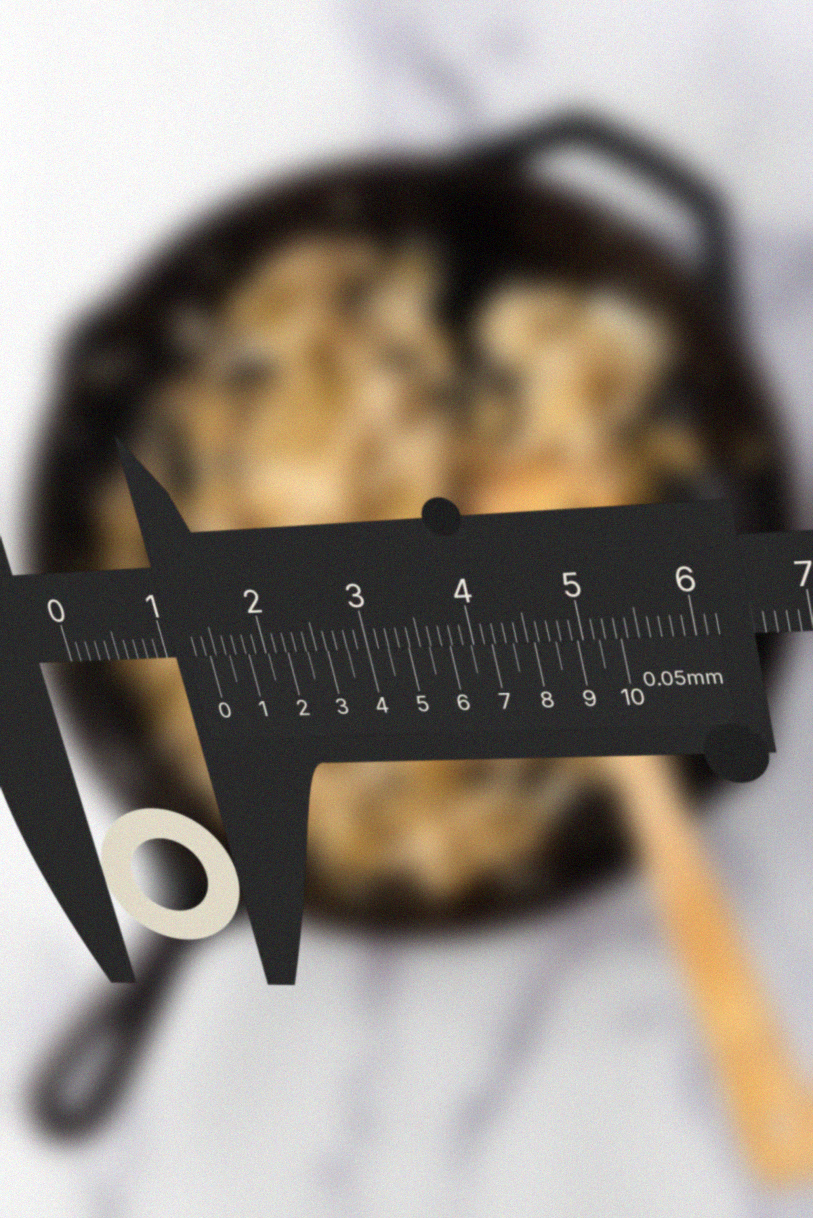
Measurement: 14.4 mm
